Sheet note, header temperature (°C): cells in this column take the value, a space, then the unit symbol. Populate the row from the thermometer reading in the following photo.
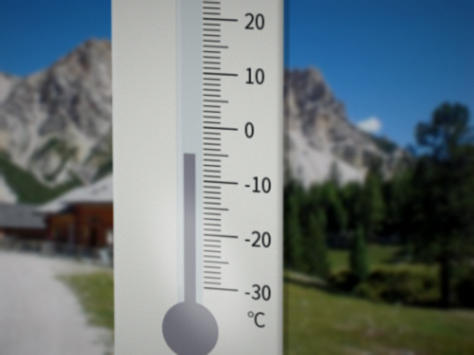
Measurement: -5 °C
